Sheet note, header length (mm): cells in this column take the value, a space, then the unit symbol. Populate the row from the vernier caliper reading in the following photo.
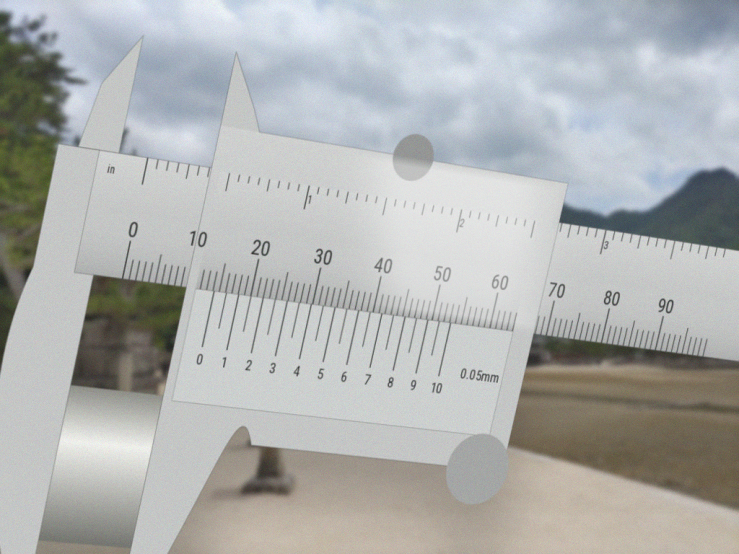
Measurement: 14.2 mm
